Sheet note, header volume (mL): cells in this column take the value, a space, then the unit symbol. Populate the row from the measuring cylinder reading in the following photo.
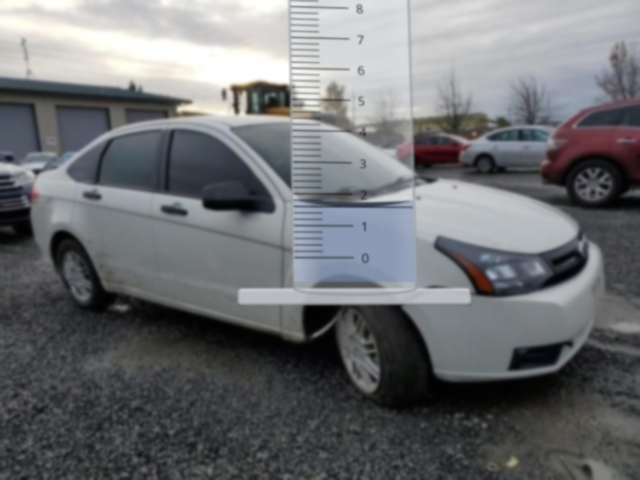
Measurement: 1.6 mL
